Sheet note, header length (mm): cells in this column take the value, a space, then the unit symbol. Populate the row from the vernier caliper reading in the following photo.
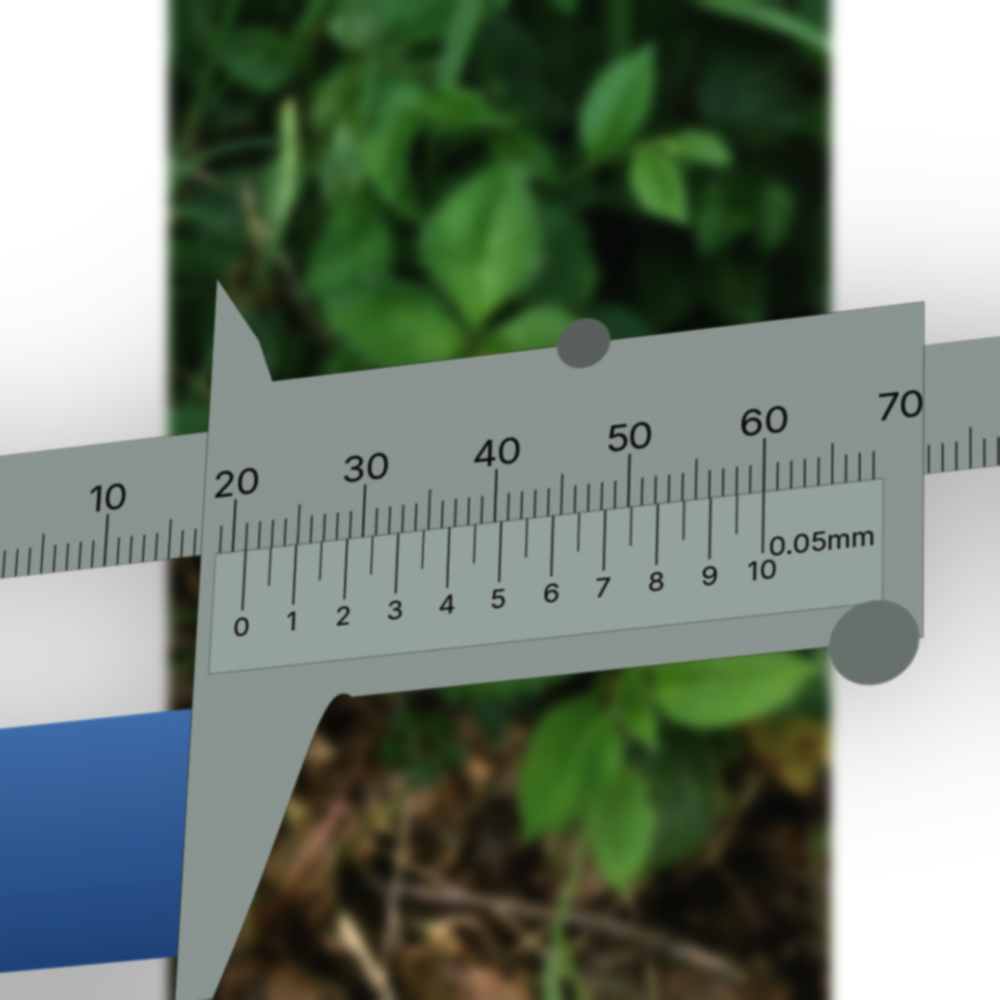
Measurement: 21.0 mm
